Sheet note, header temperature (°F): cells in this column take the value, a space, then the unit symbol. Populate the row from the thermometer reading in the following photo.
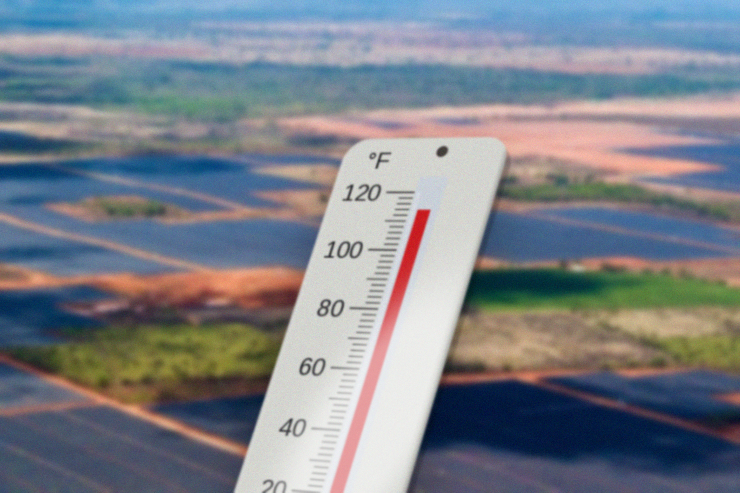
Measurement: 114 °F
